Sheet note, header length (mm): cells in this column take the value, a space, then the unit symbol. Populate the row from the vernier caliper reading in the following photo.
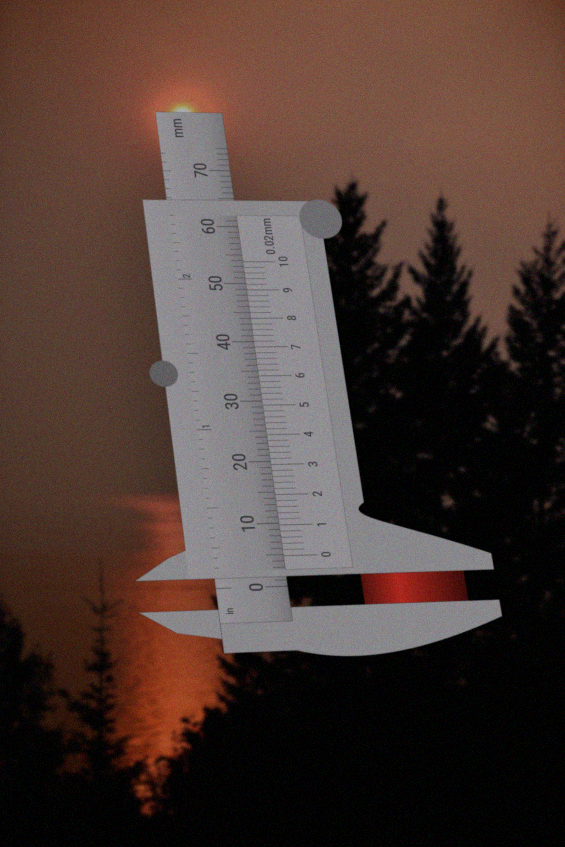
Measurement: 4.8 mm
